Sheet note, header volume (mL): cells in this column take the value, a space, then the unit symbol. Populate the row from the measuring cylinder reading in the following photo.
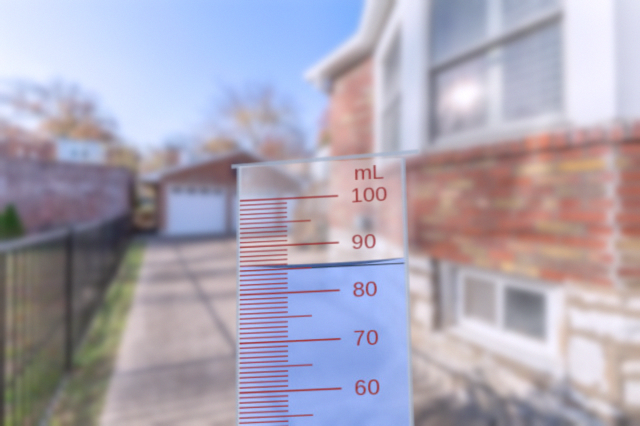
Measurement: 85 mL
